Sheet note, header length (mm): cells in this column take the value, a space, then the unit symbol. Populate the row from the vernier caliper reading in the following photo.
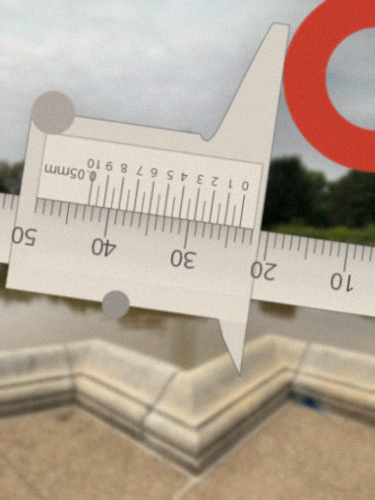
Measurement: 23.6 mm
